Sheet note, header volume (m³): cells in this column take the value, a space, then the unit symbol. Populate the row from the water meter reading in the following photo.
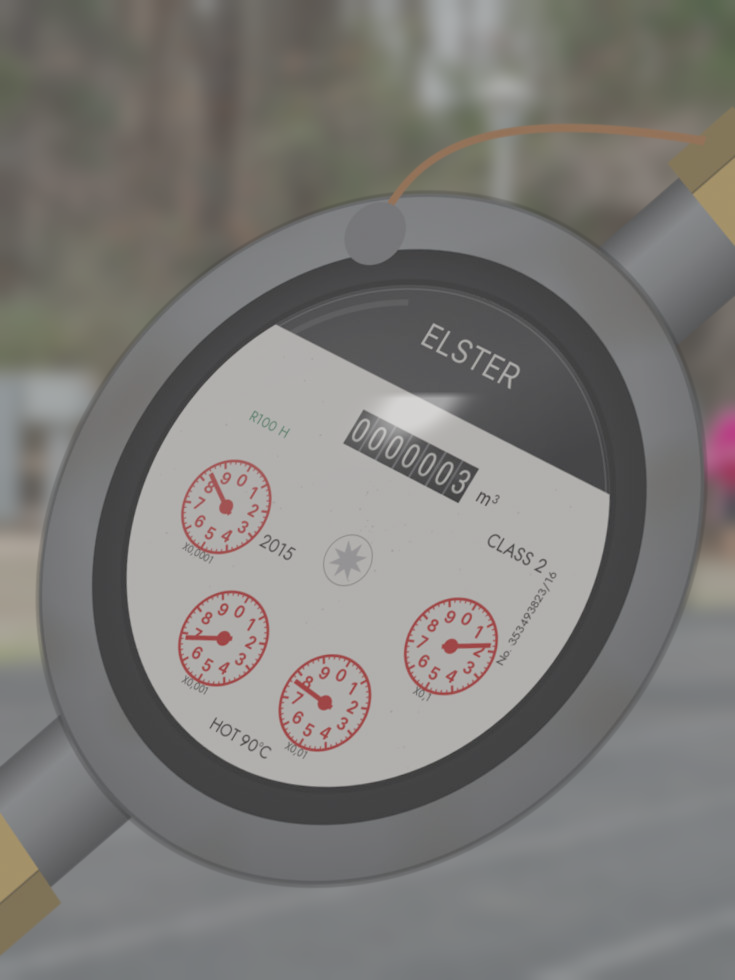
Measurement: 3.1768 m³
